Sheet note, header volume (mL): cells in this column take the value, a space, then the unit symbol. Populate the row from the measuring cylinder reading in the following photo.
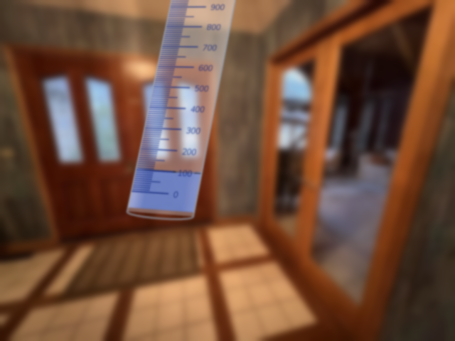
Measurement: 100 mL
